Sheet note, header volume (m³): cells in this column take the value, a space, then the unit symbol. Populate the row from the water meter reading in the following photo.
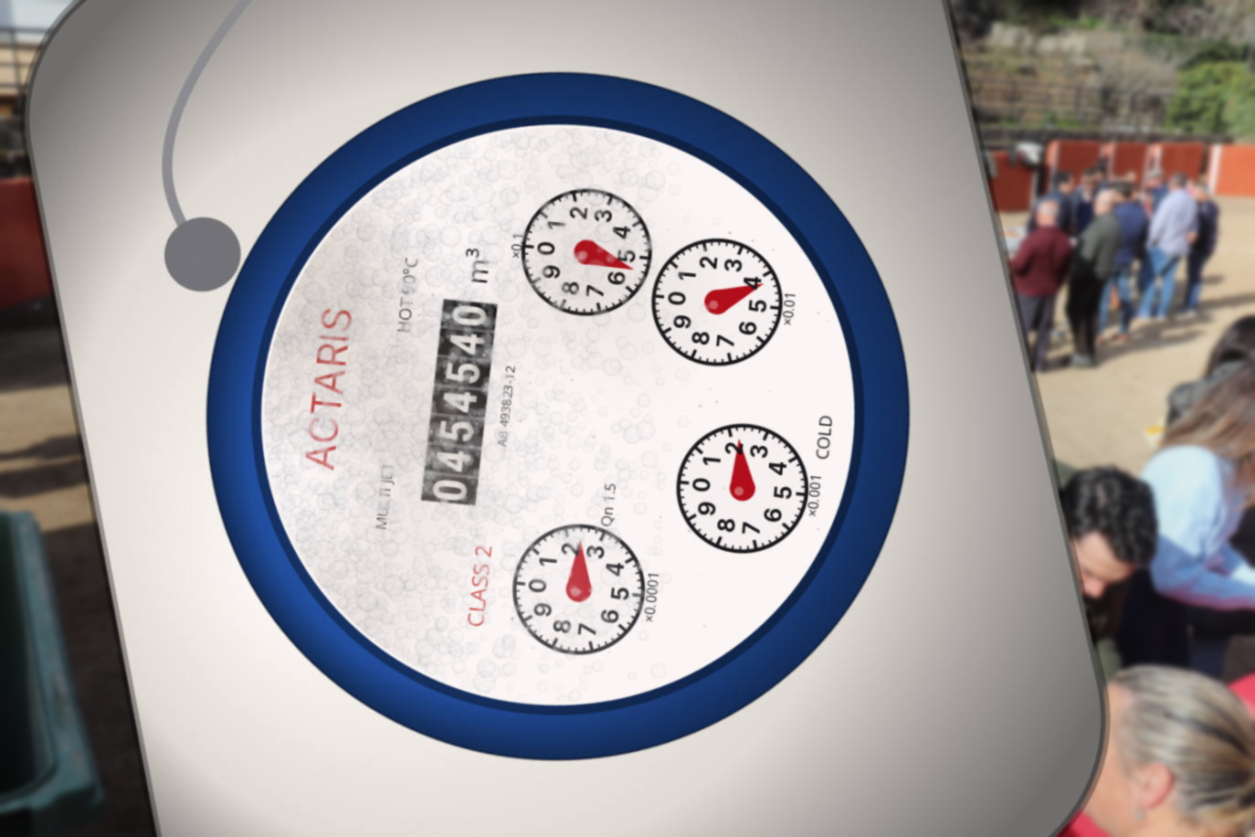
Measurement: 454540.5422 m³
